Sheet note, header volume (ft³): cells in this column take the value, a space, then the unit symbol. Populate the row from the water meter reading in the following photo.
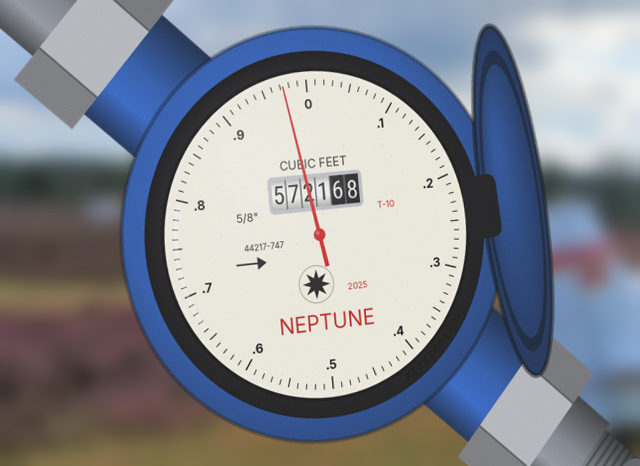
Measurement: 572167.97 ft³
